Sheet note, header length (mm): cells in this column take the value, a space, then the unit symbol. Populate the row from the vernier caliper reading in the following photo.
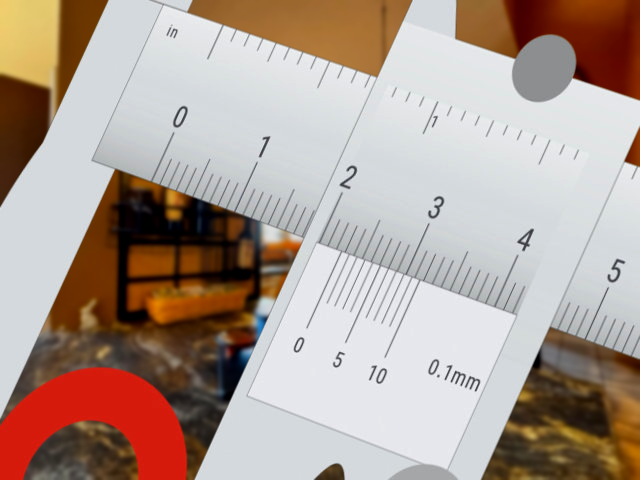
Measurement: 22.6 mm
